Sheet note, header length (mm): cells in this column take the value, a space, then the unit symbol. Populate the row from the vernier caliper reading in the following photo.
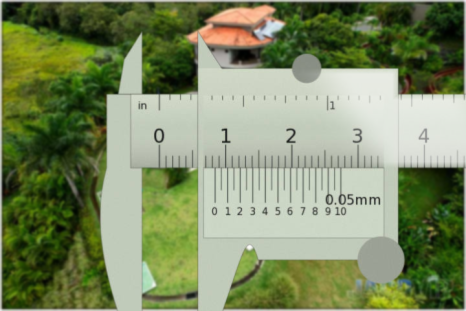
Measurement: 8.4 mm
